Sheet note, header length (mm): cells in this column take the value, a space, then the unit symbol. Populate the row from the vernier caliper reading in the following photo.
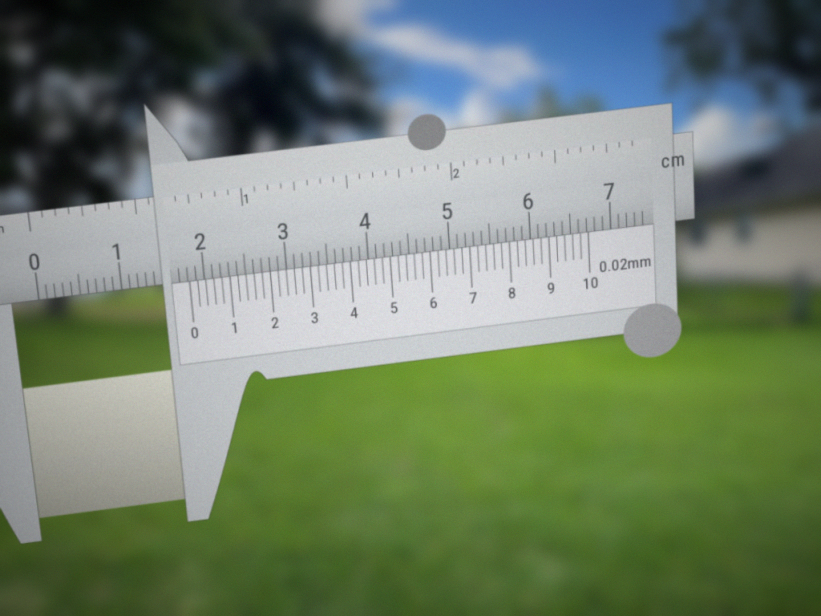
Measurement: 18.2 mm
